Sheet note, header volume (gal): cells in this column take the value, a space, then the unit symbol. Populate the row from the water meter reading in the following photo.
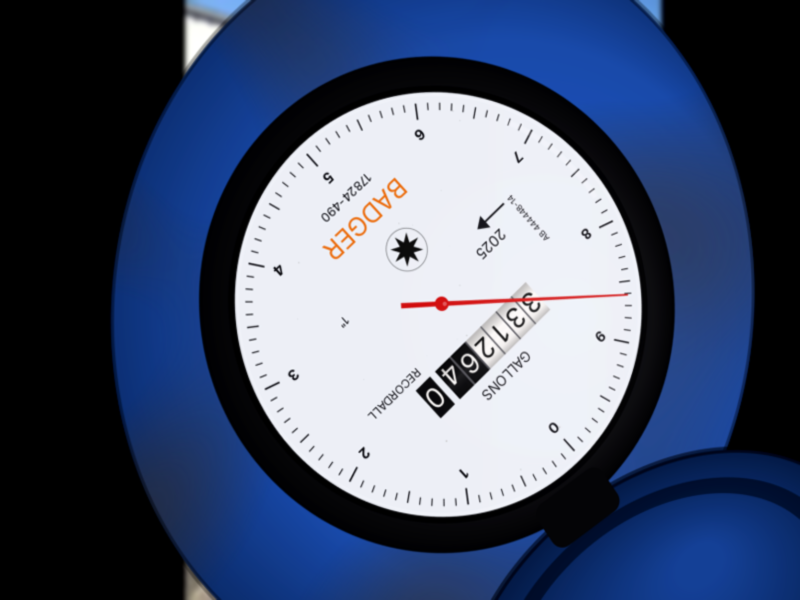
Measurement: 3312638.6 gal
